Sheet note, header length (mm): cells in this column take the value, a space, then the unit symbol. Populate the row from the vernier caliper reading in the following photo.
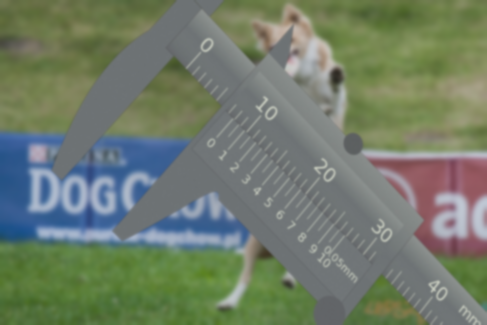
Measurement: 7.8 mm
